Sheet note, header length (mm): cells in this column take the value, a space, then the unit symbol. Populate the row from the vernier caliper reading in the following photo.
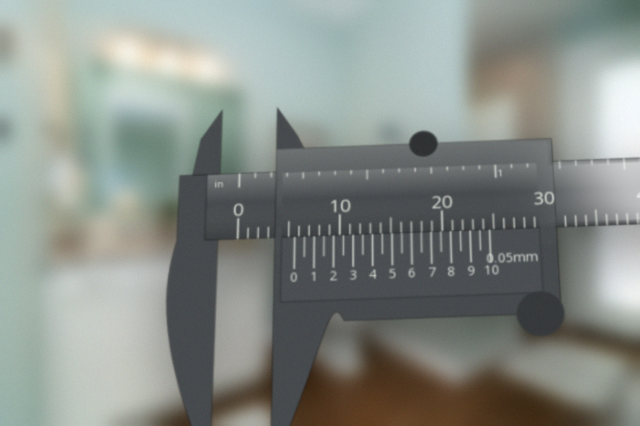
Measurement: 5.6 mm
